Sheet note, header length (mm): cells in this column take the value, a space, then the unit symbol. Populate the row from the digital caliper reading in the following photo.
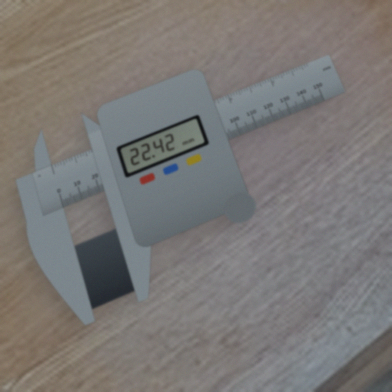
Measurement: 22.42 mm
